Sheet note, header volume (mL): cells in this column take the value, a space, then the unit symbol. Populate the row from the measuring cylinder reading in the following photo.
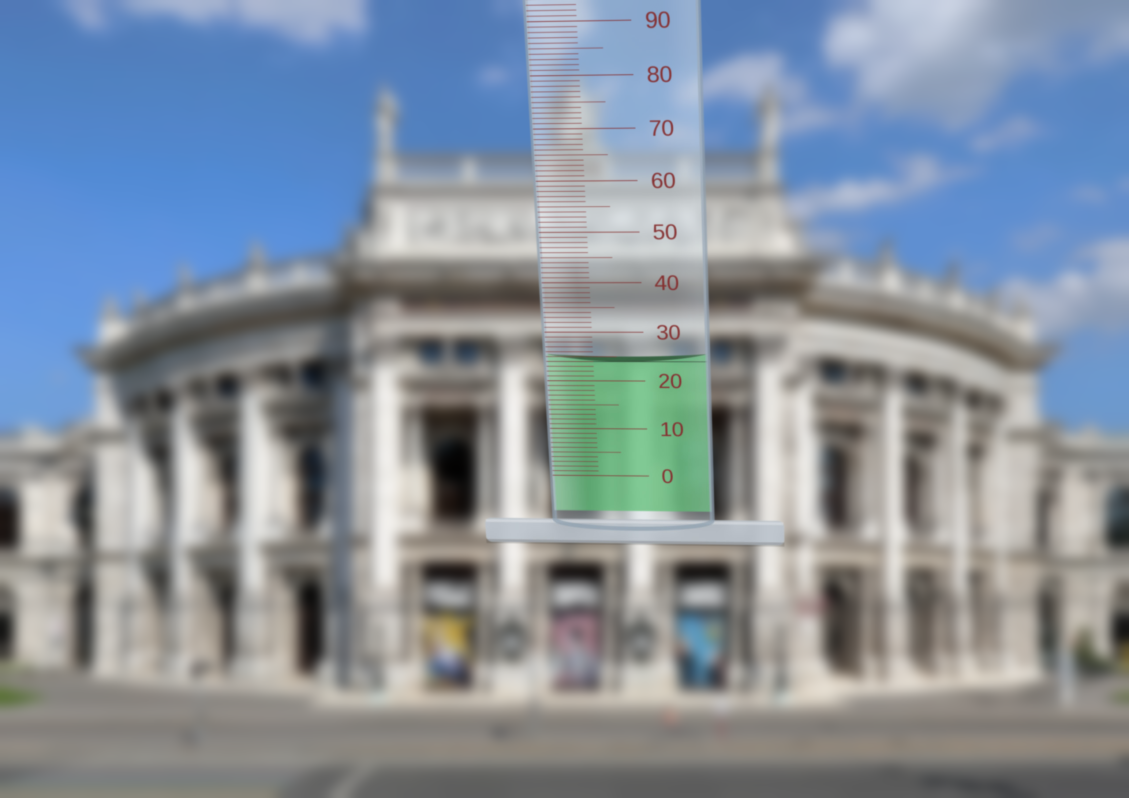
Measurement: 24 mL
